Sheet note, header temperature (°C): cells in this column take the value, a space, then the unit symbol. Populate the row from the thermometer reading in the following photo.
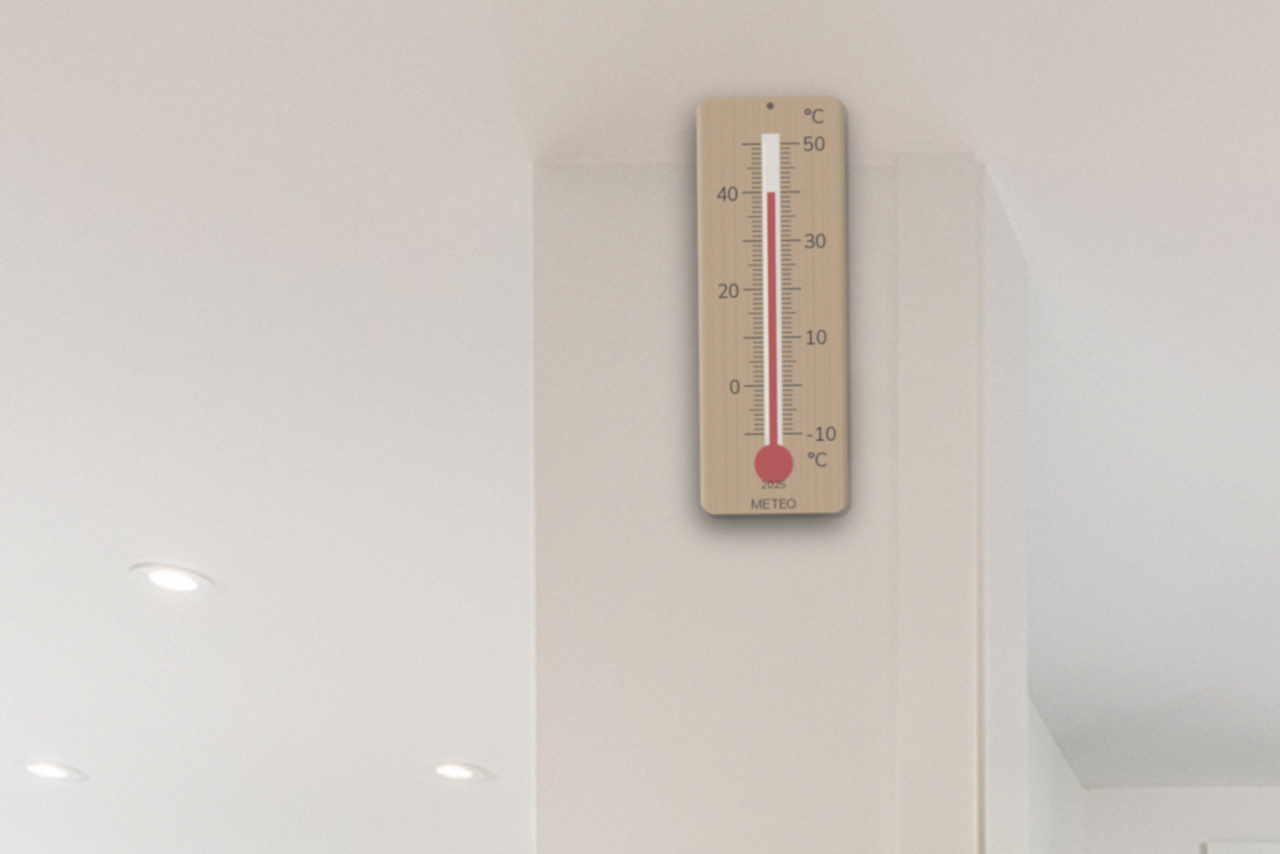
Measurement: 40 °C
